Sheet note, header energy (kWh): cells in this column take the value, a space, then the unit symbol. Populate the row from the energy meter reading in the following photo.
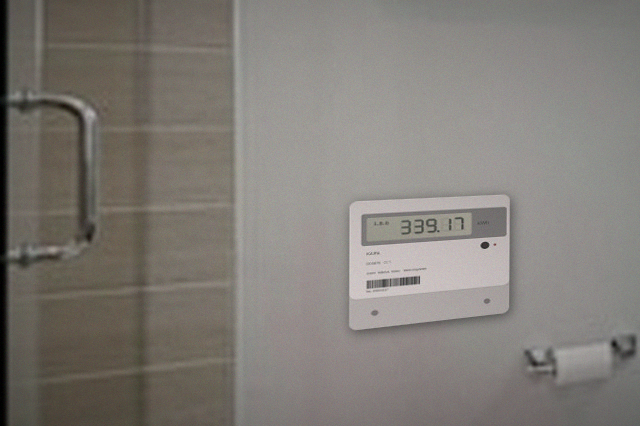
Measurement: 339.17 kWh
